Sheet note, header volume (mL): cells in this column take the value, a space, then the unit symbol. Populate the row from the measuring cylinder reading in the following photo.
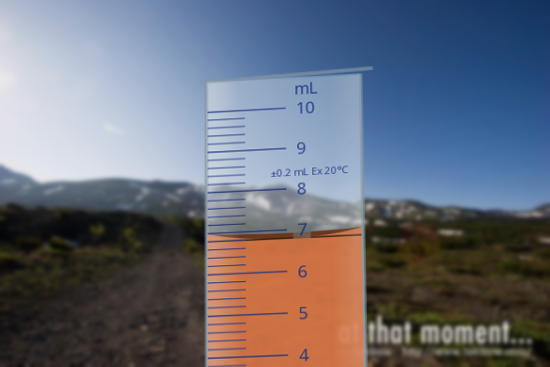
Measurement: 6.8 mL
